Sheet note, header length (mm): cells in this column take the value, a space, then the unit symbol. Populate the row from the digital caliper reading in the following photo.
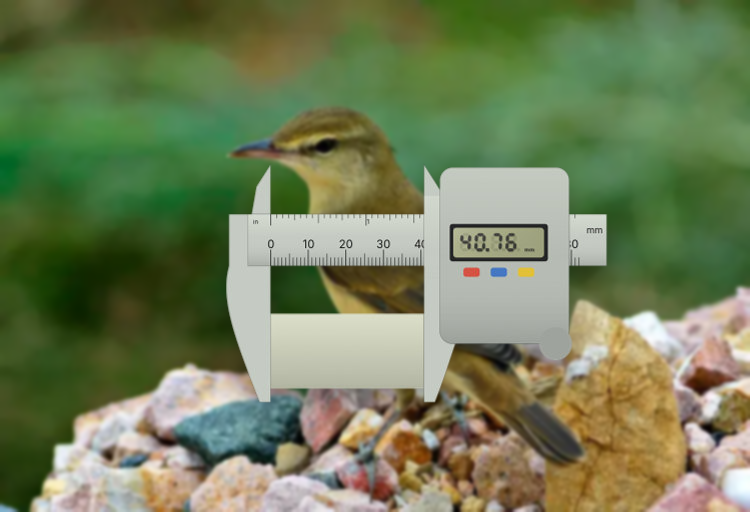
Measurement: 40.76 mm
